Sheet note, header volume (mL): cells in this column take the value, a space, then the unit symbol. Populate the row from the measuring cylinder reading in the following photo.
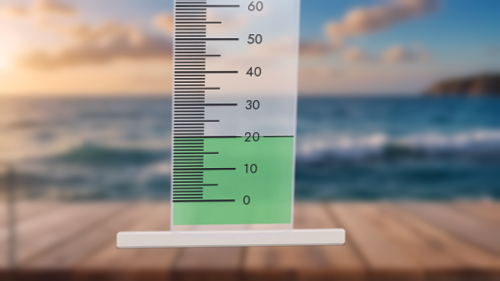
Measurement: 20 mL
